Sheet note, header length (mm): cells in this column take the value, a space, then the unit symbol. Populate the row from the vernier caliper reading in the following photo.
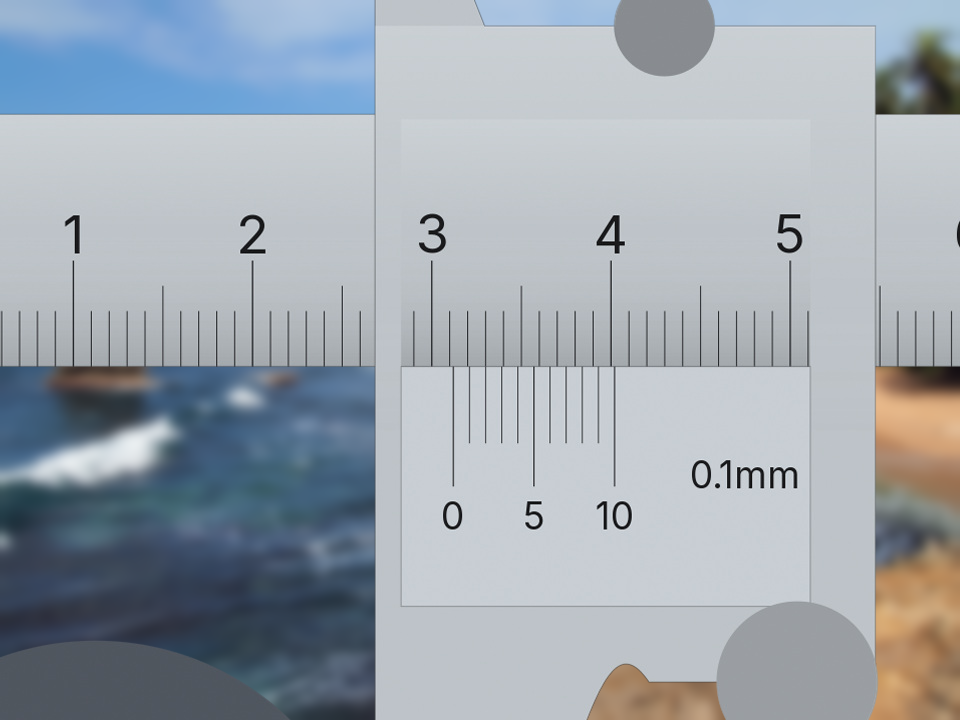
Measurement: 31.2 mm
